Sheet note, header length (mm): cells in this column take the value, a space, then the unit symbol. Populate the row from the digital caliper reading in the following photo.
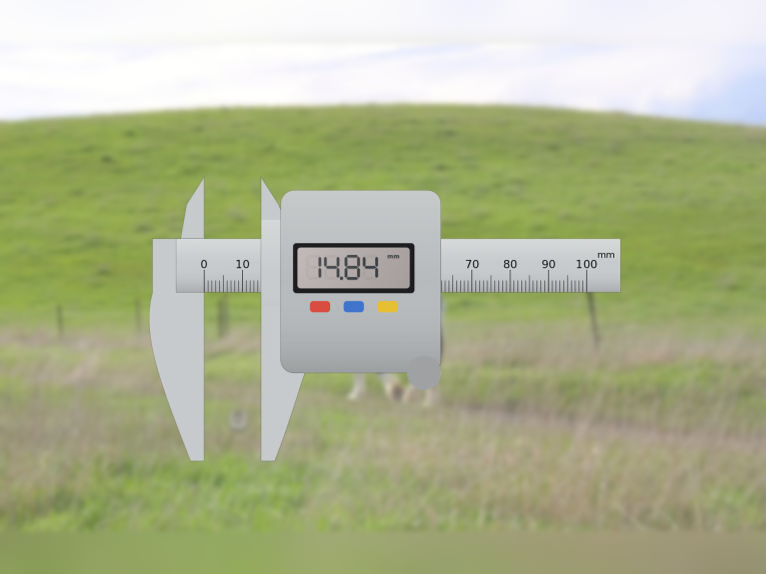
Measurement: 14.84 mm
